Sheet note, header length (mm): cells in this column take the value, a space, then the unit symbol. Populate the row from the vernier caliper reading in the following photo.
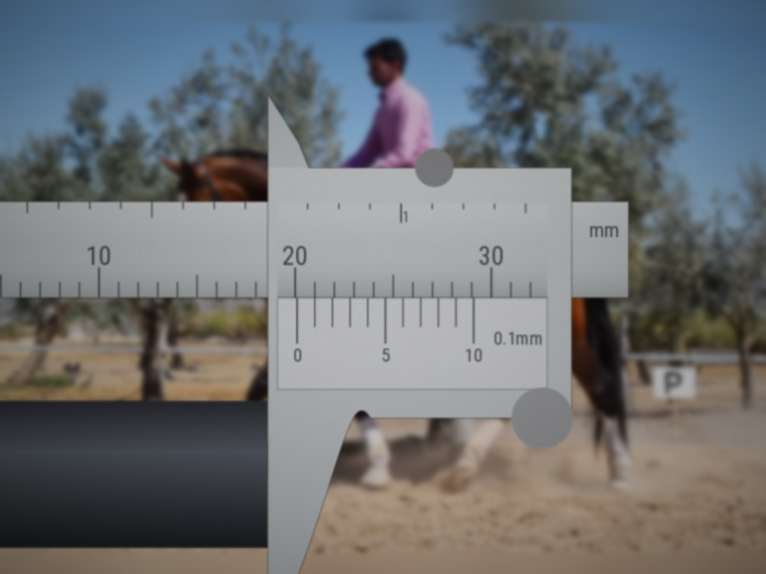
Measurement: 20.1 mm
